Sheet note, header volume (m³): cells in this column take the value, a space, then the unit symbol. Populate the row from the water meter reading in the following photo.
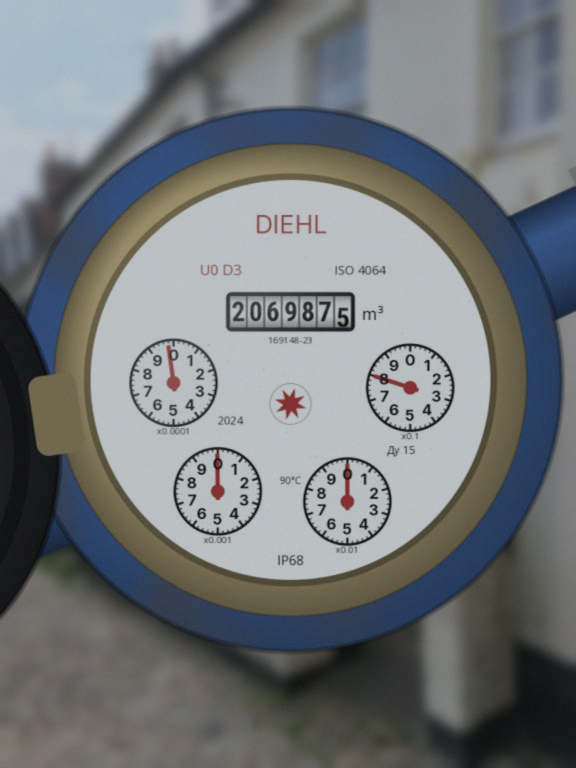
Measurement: 2069874.7999 m³
